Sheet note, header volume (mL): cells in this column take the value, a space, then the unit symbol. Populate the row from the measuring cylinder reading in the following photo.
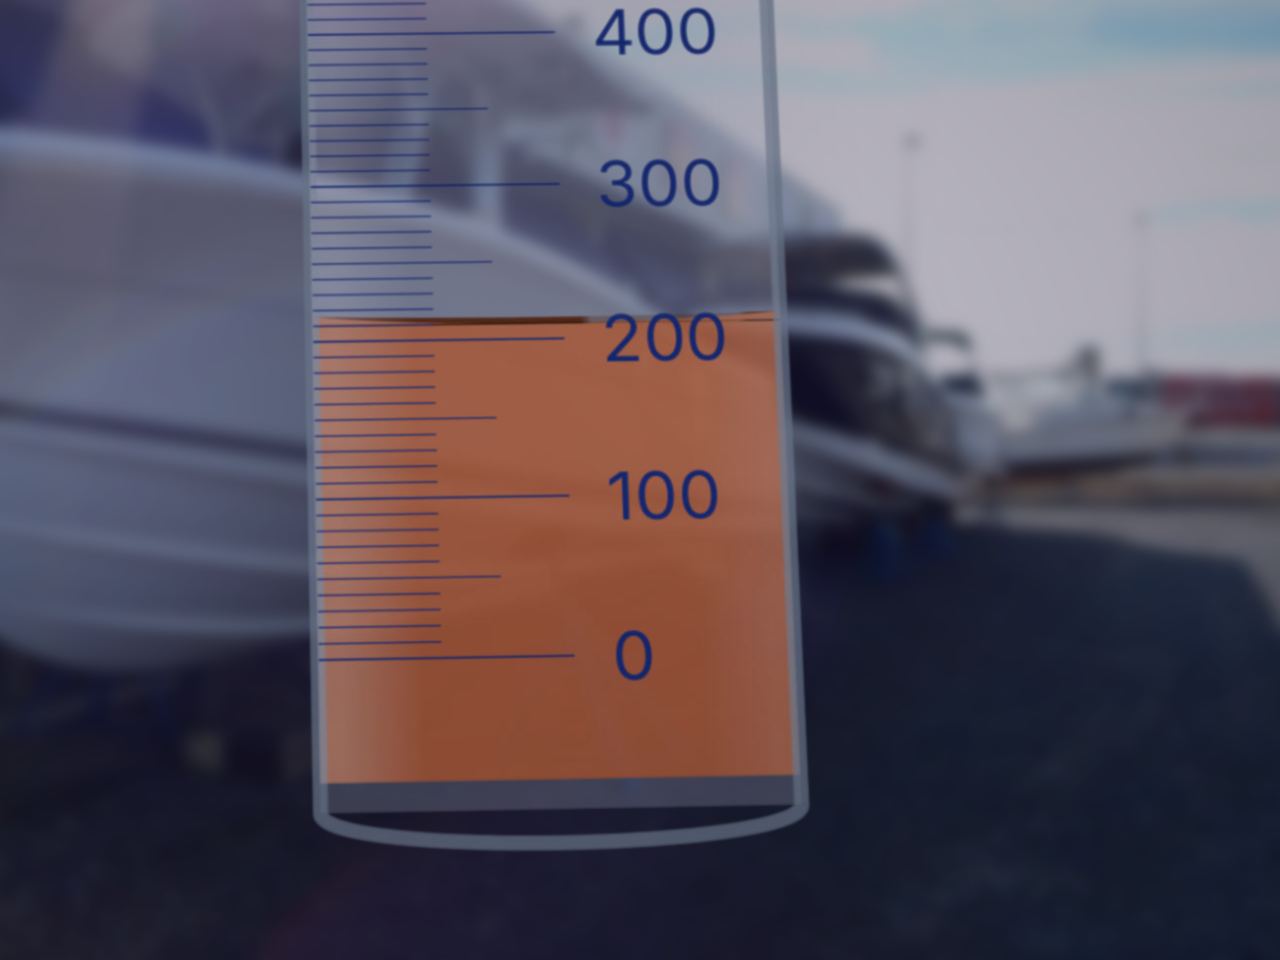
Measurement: 210 mL
